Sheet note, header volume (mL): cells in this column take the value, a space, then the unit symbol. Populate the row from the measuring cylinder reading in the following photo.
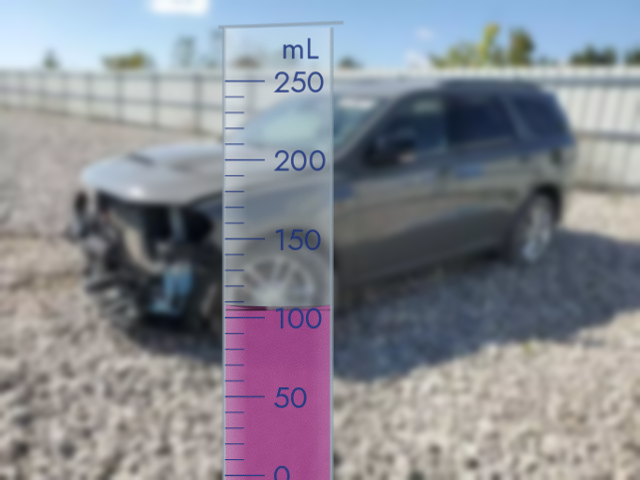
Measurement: 105 mL
